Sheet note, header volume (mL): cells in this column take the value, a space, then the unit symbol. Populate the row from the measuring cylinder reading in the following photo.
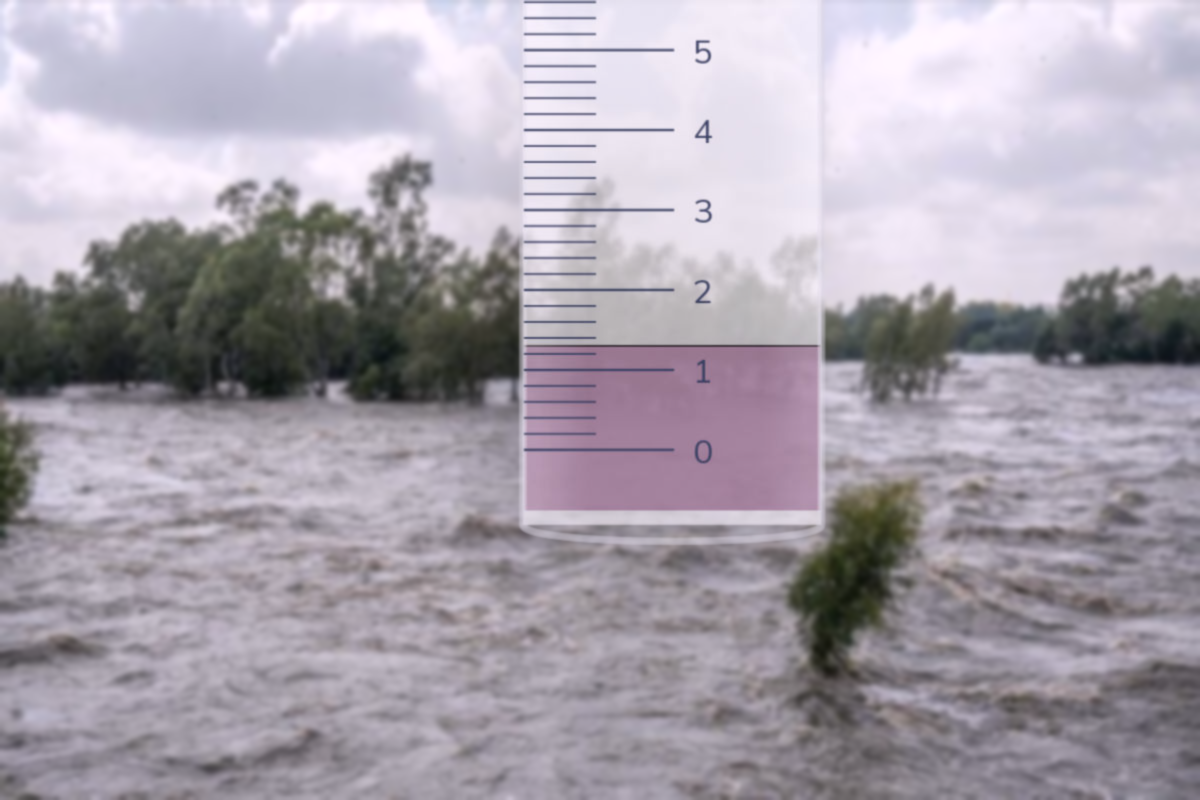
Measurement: 1.3 mL
